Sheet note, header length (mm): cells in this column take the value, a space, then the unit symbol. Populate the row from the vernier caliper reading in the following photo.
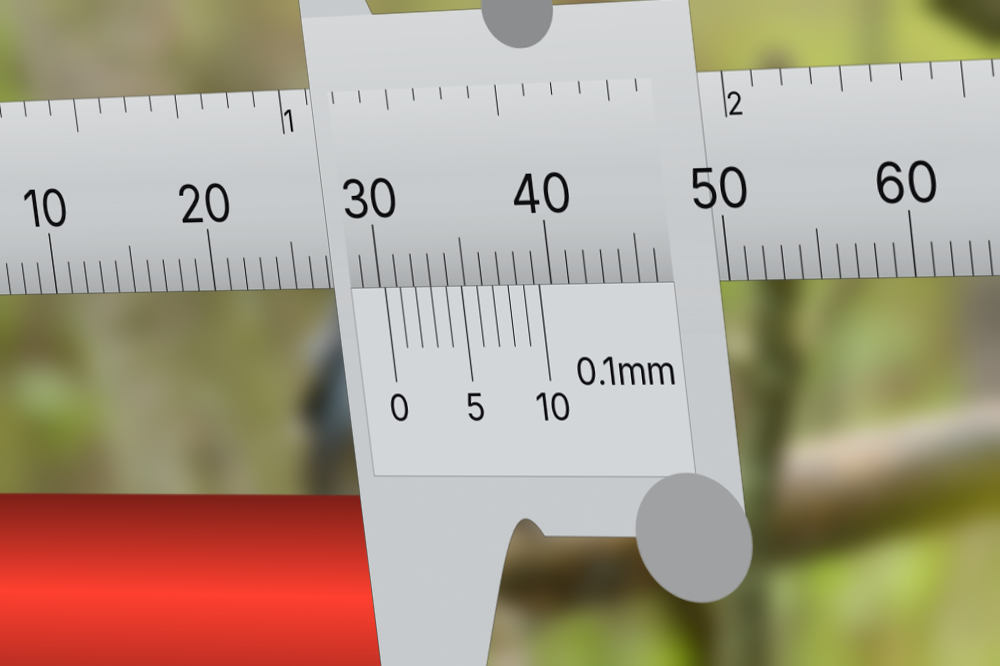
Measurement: 30.3 mm
